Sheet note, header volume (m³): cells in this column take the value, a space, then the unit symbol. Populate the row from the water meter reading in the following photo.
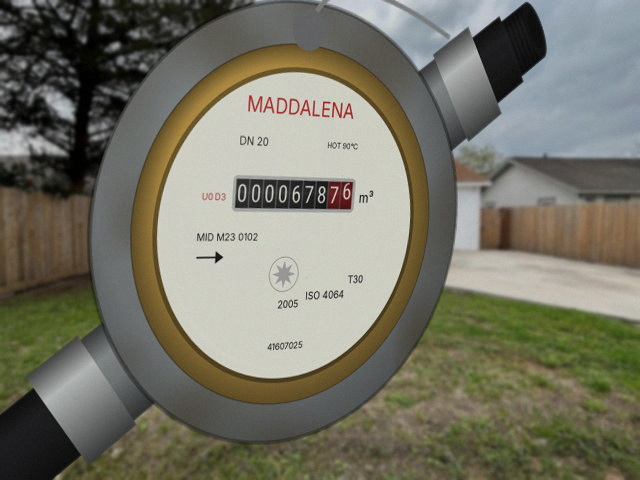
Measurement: 678.76 m³
